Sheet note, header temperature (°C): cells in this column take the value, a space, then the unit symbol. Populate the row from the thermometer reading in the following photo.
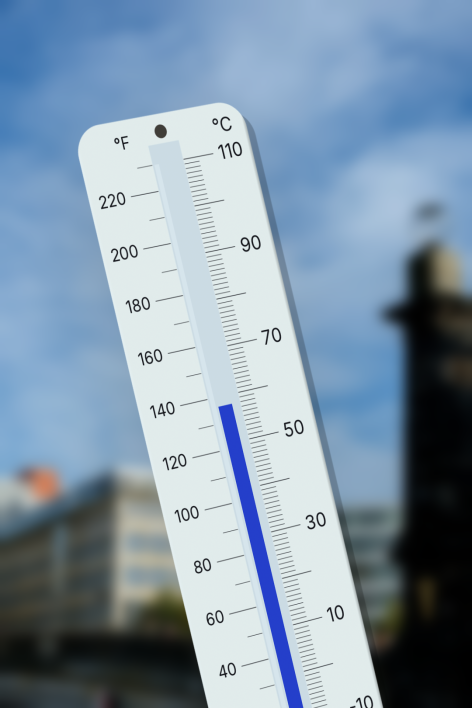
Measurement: 58 °C
